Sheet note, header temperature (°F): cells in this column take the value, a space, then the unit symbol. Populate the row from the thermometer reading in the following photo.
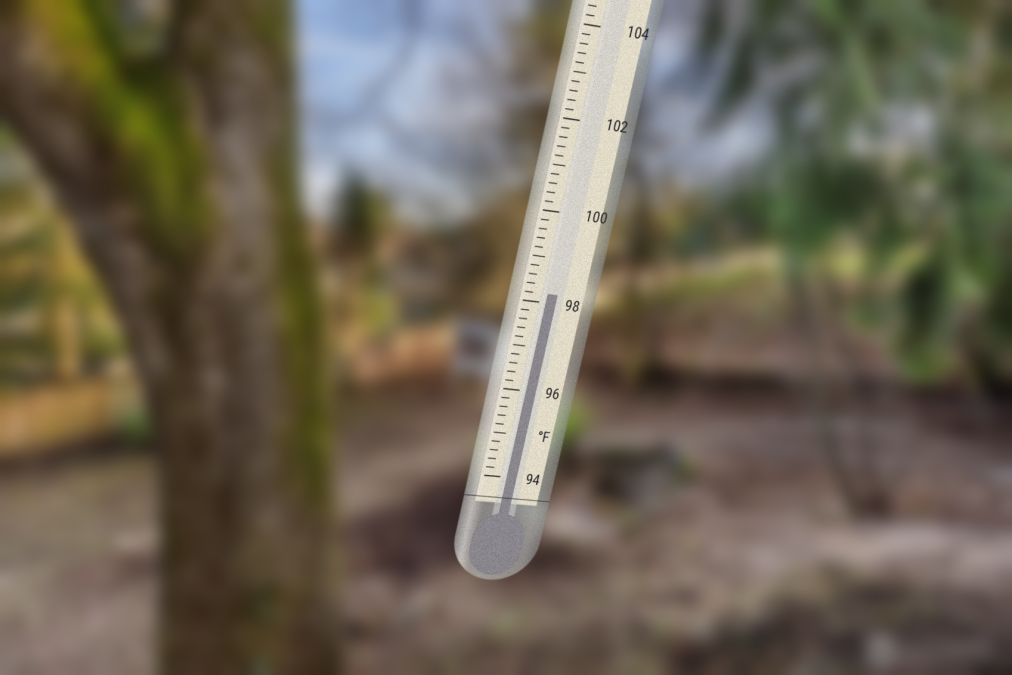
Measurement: 98.2 °F
